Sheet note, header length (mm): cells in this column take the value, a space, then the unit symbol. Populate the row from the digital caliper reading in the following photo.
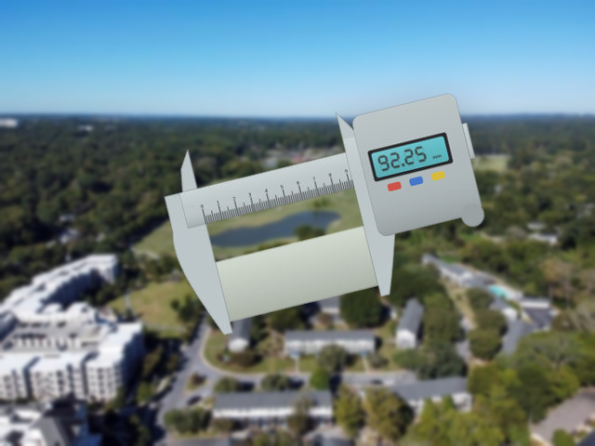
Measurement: 92.25 mm
